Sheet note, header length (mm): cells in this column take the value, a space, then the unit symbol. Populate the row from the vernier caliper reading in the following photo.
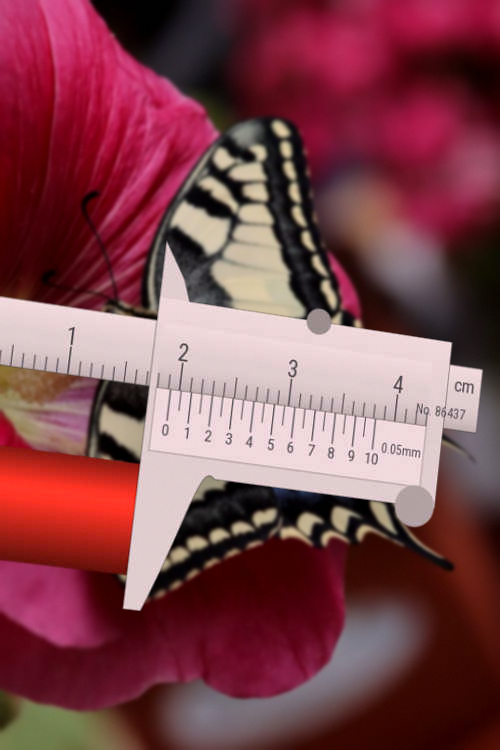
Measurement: 19.2 mm
